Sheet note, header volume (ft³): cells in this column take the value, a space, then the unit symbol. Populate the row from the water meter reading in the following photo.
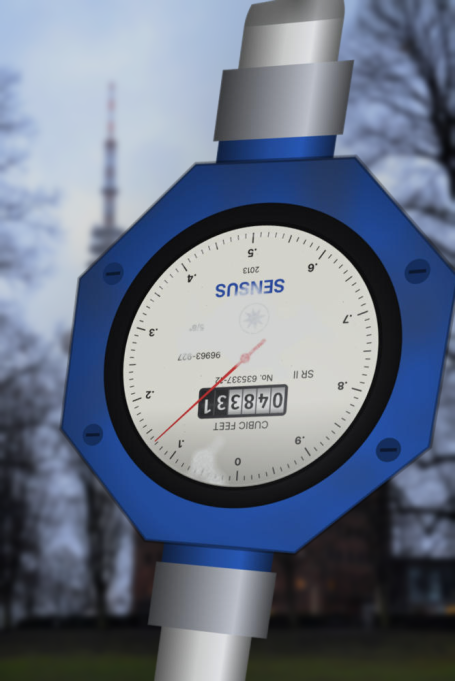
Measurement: 48331.13 ft³
